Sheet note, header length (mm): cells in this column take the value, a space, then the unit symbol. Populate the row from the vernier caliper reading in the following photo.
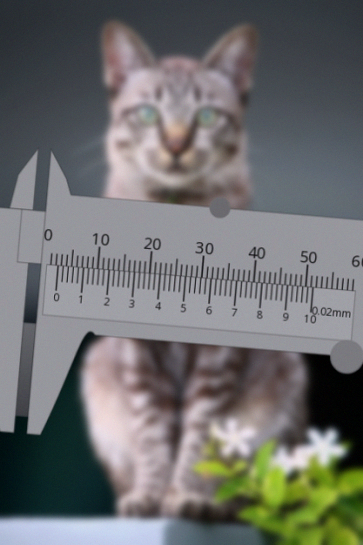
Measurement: 2.4 mm
